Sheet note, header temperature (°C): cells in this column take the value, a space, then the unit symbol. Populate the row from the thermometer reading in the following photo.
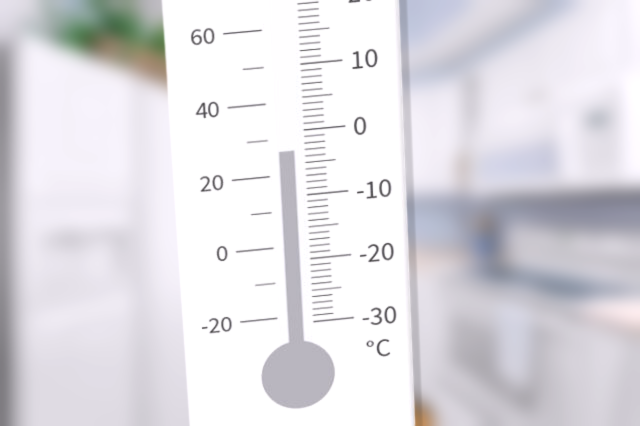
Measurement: -3 °C
